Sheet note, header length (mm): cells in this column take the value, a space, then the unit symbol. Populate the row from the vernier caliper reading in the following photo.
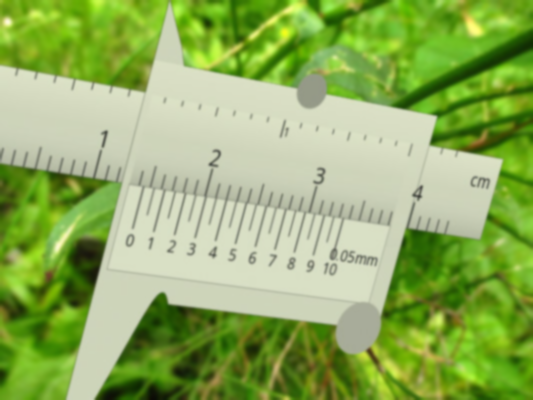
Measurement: 14.4 mm
